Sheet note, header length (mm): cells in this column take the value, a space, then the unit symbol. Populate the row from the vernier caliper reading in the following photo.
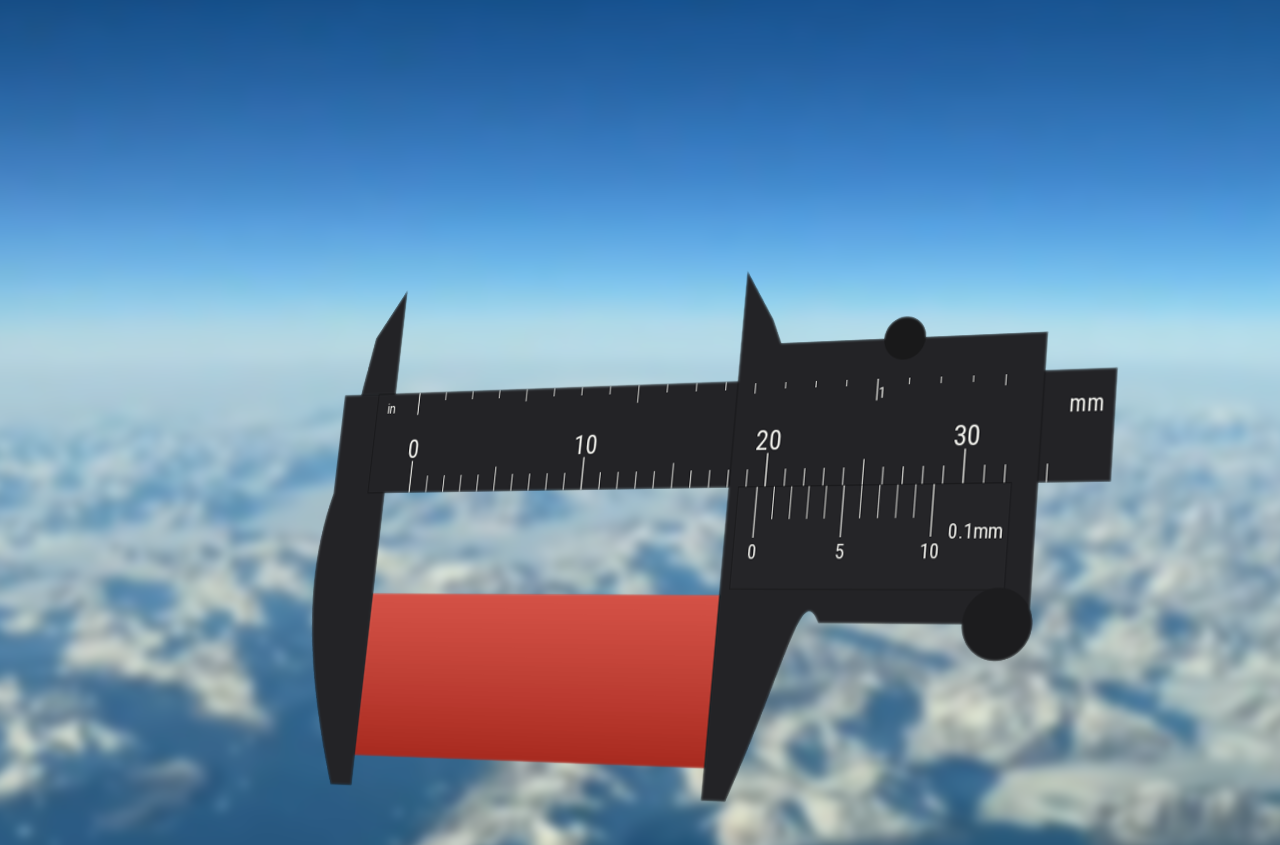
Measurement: 19.6 mm
